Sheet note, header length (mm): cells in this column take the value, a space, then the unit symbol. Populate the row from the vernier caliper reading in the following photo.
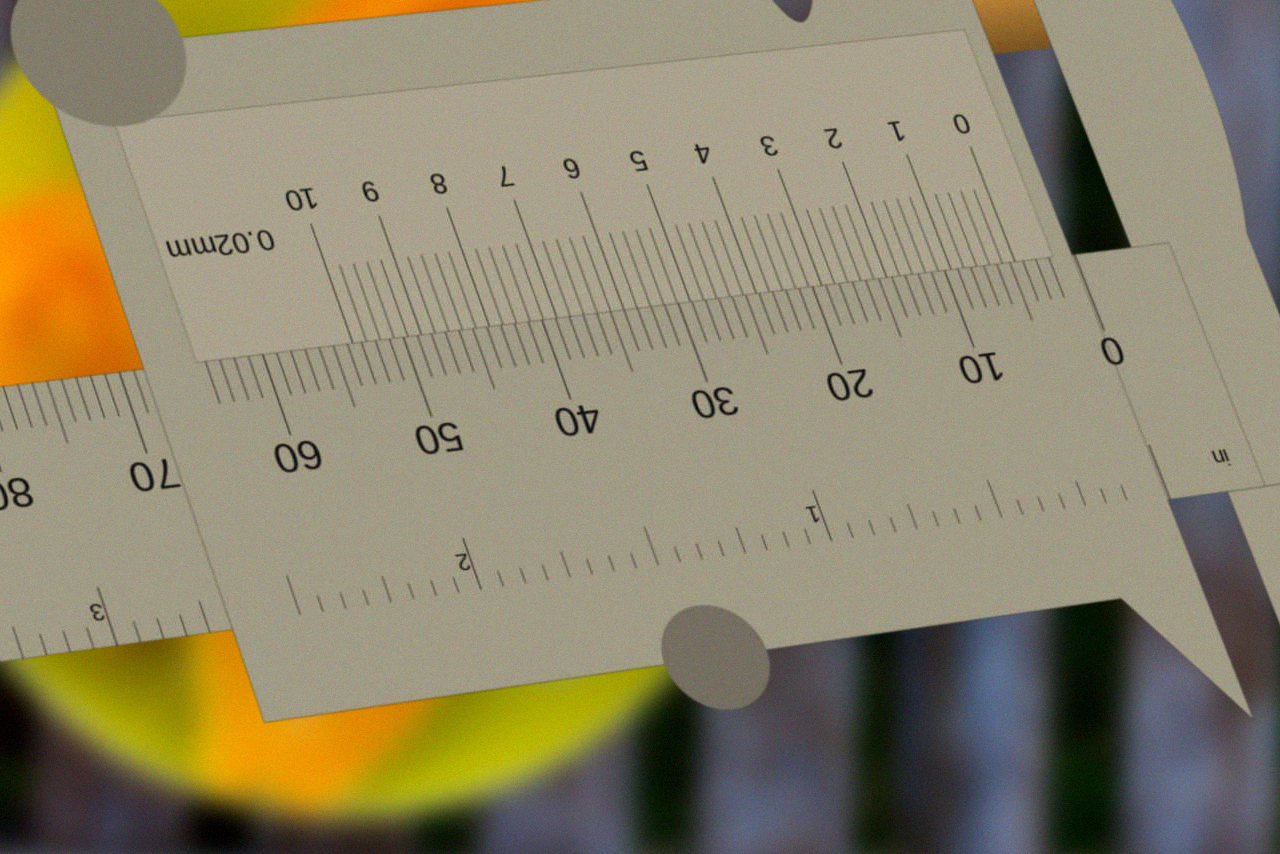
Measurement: 4.6 mm
